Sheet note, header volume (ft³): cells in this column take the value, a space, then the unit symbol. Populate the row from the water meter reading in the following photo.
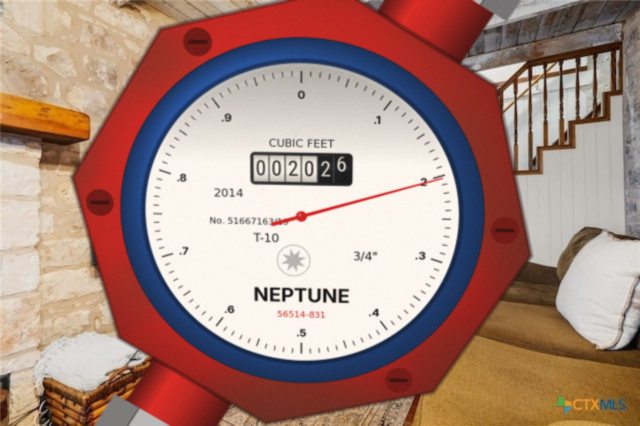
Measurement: 2026.20 ft³
